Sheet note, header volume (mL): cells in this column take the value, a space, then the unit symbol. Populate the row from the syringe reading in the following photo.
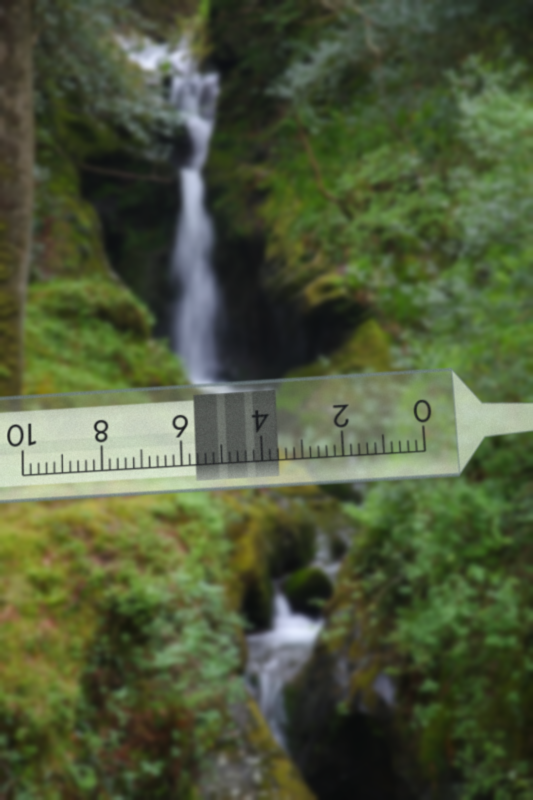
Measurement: 3.6 mL
